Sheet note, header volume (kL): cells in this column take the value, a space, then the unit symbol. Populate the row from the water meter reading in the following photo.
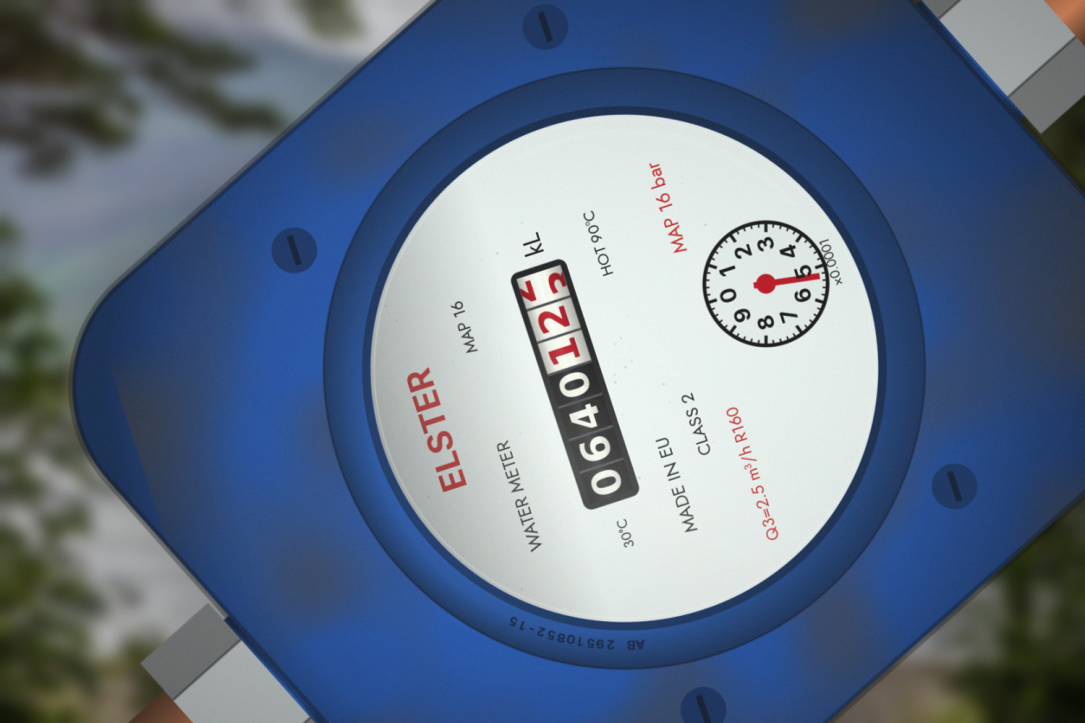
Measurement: 640.1225 kL
